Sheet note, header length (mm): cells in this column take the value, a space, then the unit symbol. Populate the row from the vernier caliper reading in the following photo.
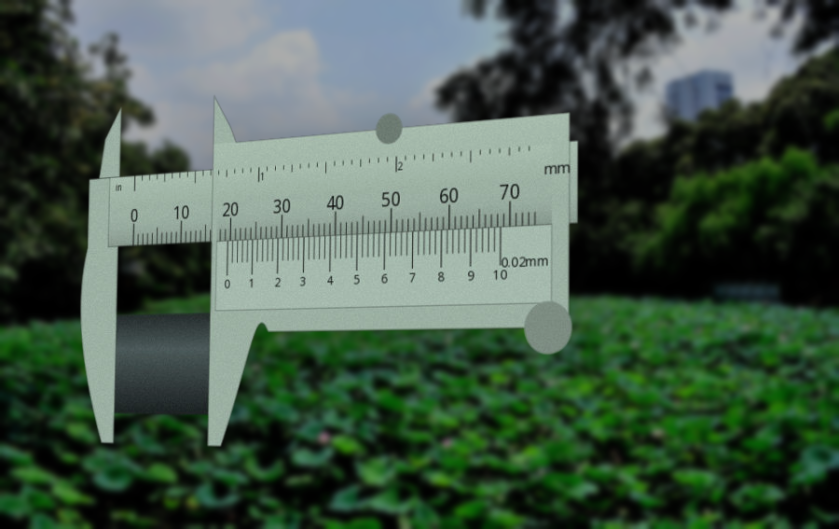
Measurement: 19.5 mm
